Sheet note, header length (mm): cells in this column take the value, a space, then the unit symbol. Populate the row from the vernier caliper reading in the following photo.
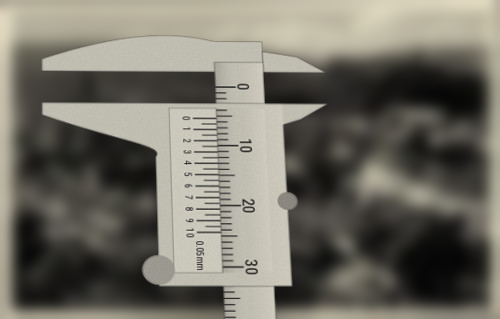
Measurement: 5.4 mm
